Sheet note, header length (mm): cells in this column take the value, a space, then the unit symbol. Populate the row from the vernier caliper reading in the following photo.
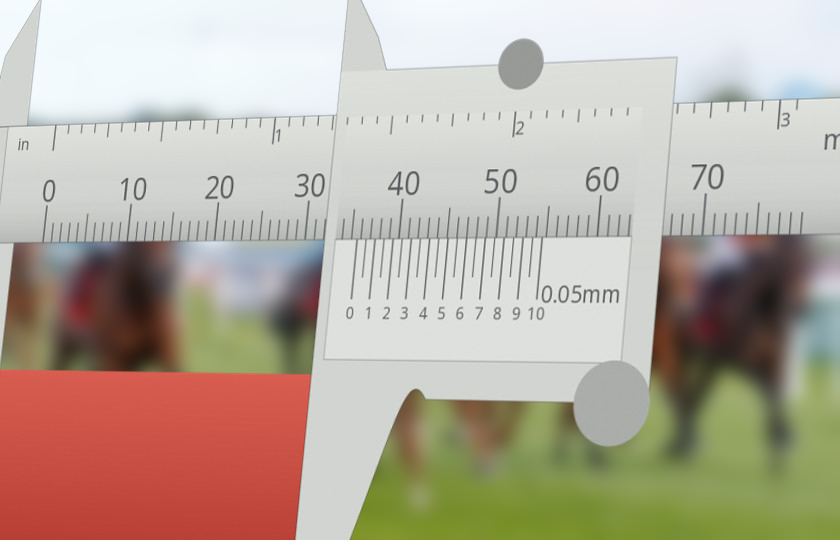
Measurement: 35.6 mm
